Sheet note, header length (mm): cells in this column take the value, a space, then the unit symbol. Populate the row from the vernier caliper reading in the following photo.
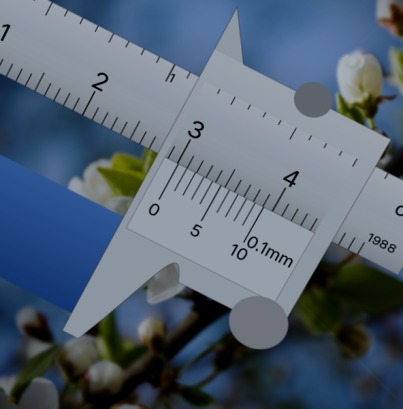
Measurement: 30.1 mm
